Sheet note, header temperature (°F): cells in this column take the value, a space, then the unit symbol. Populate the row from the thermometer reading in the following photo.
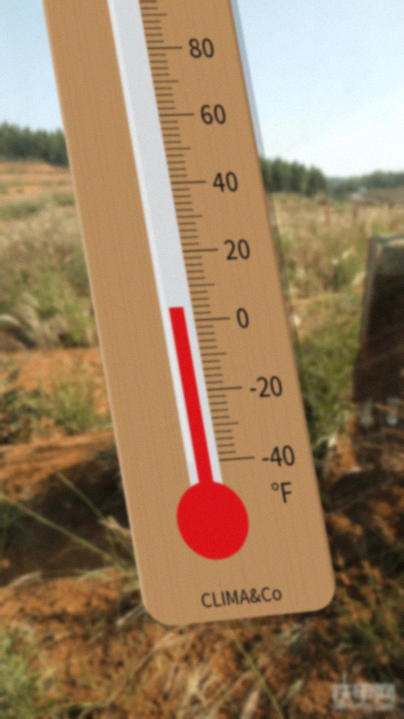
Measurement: 4 °F
